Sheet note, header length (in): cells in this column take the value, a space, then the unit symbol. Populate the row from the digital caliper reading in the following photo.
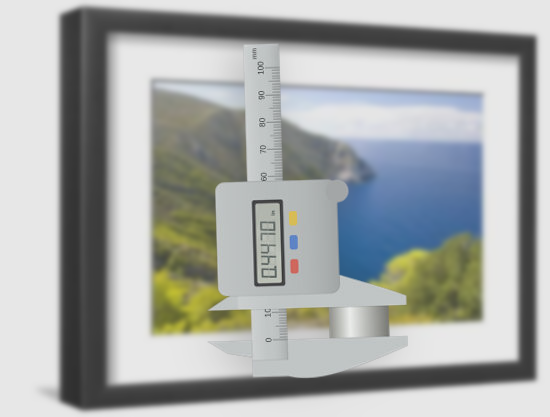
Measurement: 0.4470 in
